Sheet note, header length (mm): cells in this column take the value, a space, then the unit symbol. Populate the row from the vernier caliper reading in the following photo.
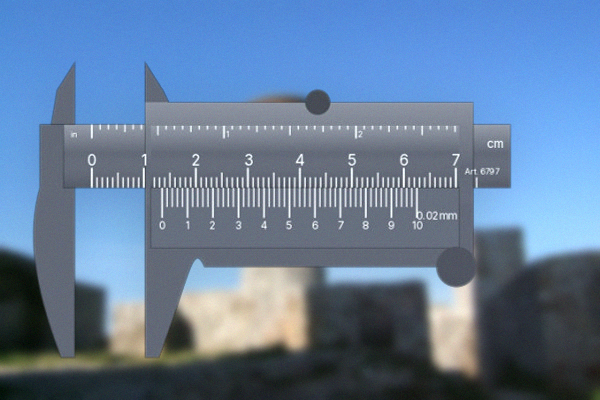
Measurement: 13.5 mm
